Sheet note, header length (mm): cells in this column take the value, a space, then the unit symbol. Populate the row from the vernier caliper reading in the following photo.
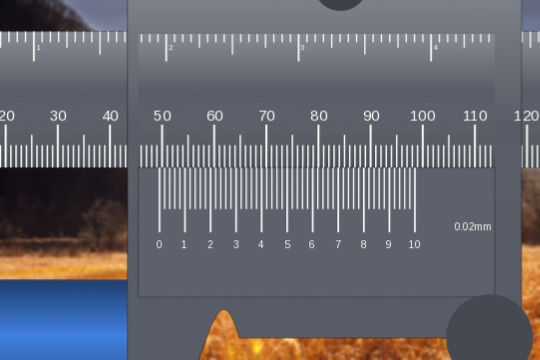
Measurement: 49.5 mm
